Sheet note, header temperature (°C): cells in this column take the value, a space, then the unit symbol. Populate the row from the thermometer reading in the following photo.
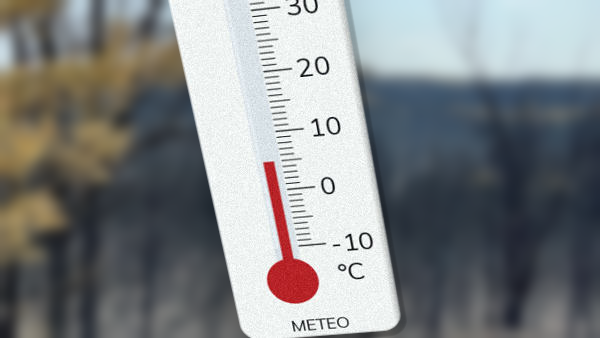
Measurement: 5 °C
